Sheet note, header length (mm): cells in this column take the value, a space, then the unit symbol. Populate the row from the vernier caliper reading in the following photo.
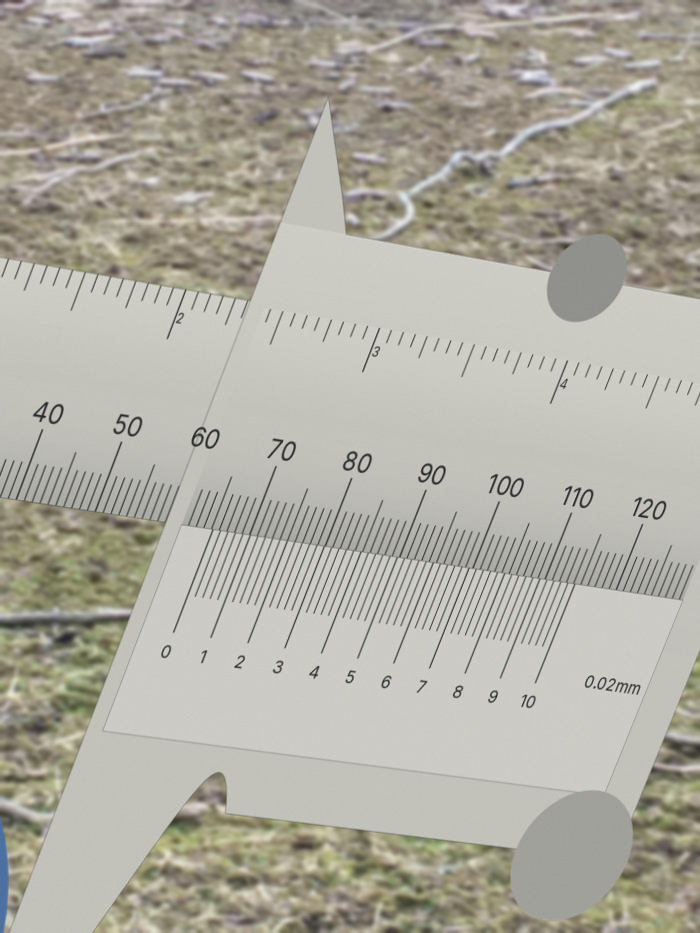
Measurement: 65.2 mm
